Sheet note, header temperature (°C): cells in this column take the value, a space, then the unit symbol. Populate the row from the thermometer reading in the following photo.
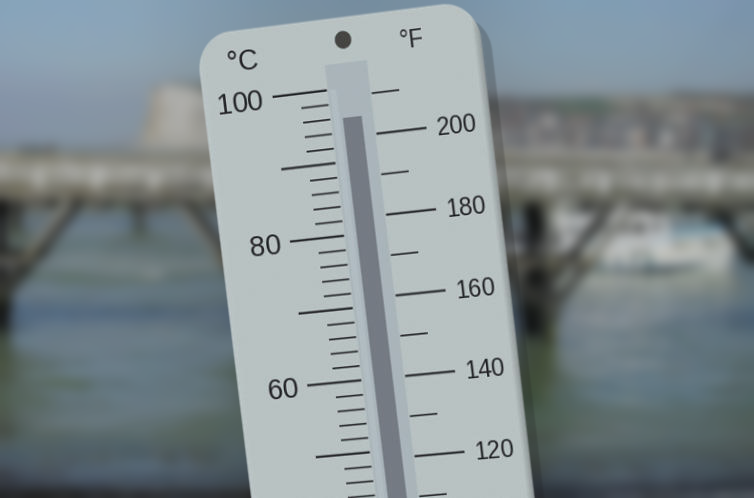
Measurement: 96 °C
